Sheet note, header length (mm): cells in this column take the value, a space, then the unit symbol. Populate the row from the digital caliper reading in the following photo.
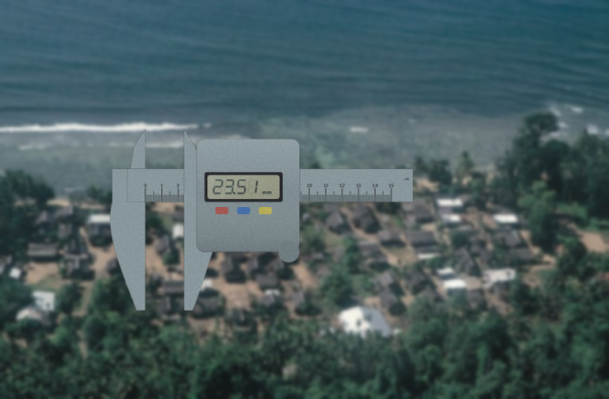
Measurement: 23.51 mm
